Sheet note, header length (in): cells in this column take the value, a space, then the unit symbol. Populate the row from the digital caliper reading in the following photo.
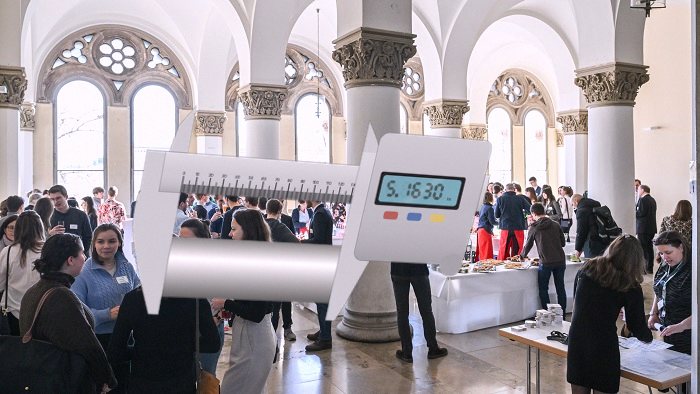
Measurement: 5.1630 in
